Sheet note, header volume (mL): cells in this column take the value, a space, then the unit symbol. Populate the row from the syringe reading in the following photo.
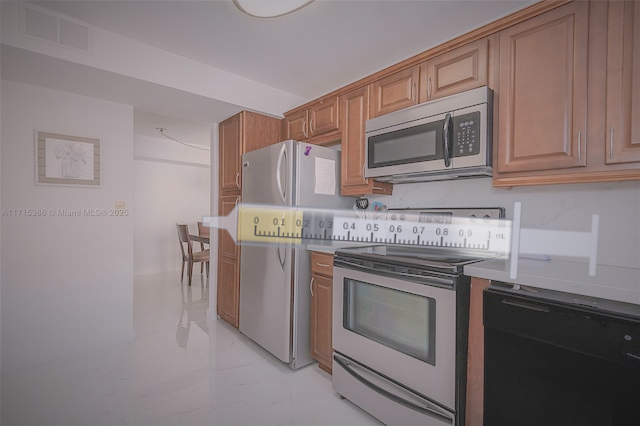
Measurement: 0.2 mL
